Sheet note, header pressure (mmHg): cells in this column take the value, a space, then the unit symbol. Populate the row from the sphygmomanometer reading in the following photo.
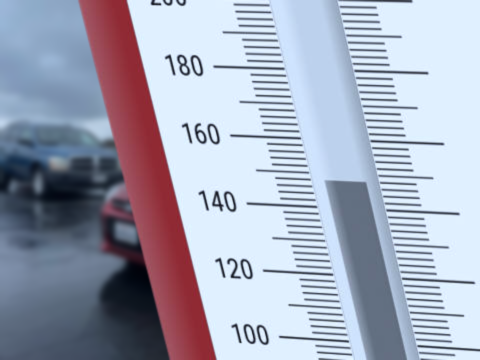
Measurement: 148 mmHg
